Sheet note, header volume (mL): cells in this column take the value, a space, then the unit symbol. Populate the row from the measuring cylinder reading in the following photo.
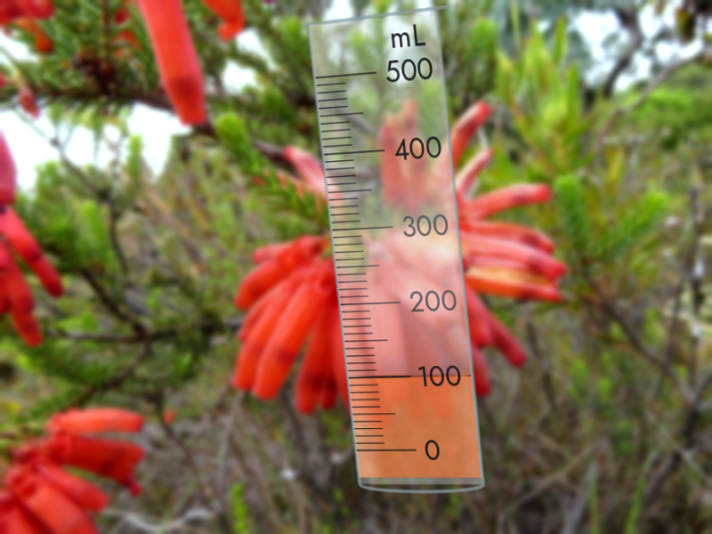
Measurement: 100 mL
